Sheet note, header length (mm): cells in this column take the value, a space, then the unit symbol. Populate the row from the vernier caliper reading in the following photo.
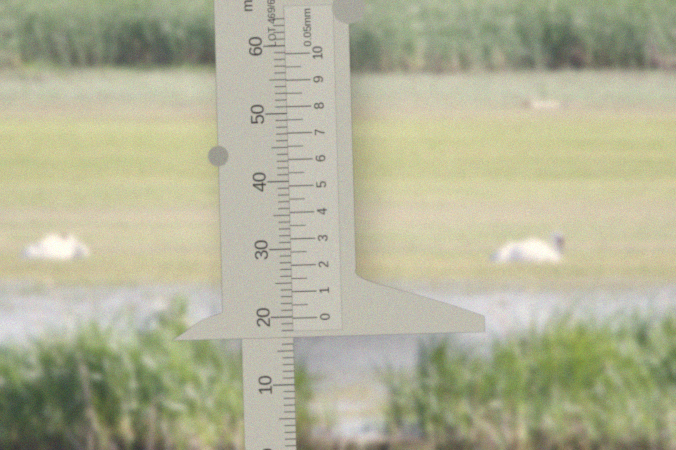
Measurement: 19.8 mm
